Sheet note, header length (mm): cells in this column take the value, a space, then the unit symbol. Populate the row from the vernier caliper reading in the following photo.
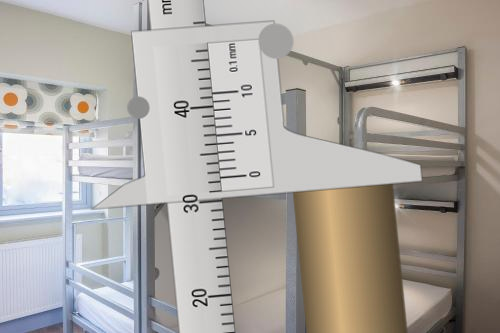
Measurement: 32.4 mm
